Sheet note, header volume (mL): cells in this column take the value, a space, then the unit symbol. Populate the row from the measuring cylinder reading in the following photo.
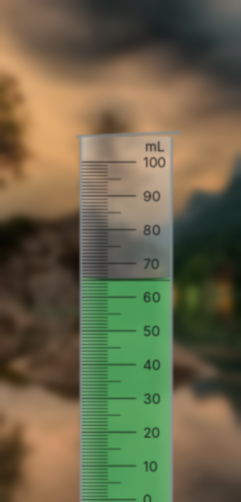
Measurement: 65 mL
